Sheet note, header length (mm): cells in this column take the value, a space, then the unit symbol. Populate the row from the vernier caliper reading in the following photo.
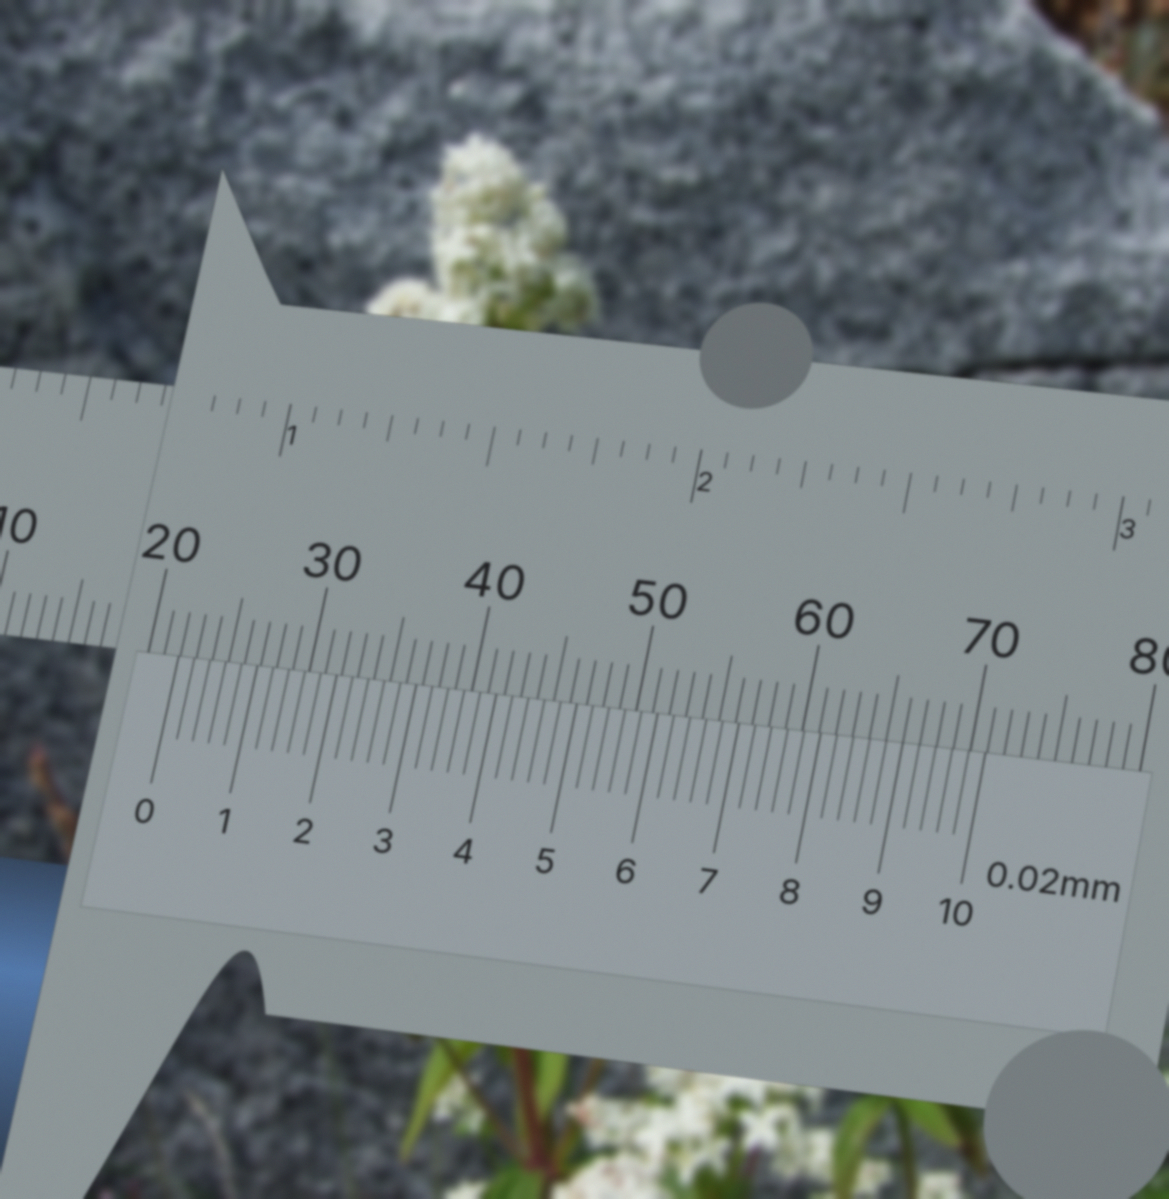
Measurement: 21.9 mm
